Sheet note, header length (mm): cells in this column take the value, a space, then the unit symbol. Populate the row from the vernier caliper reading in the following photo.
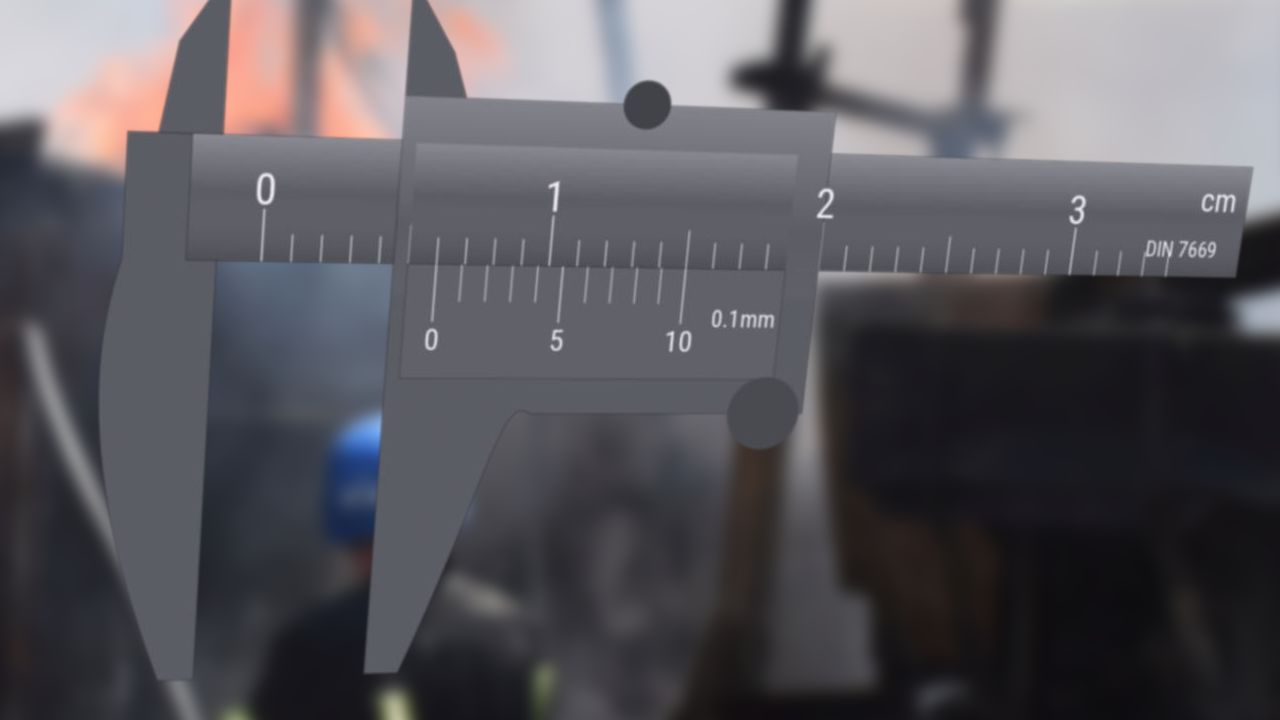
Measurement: 6.0 mm
